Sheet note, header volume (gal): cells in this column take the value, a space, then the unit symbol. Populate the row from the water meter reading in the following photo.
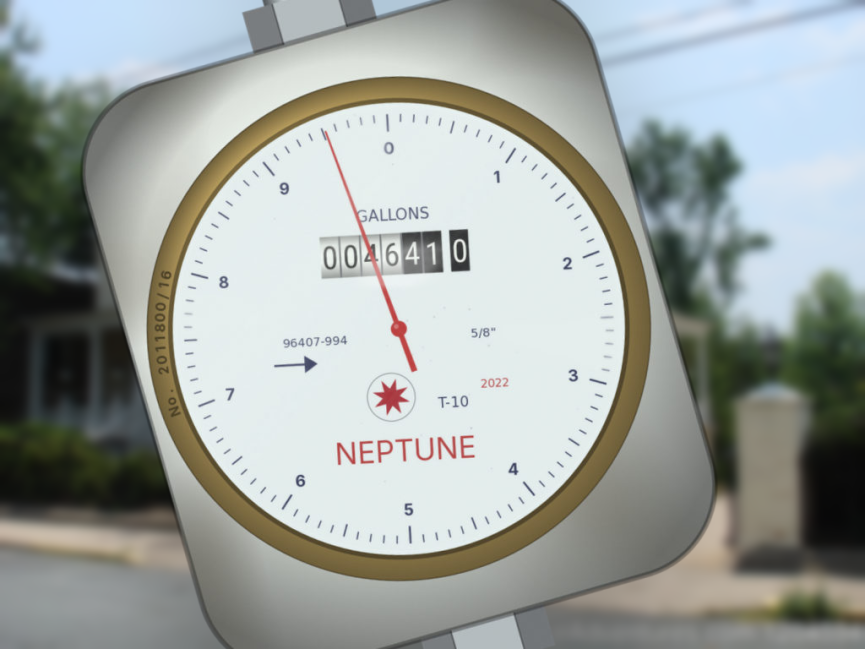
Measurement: 46409.5 gal
